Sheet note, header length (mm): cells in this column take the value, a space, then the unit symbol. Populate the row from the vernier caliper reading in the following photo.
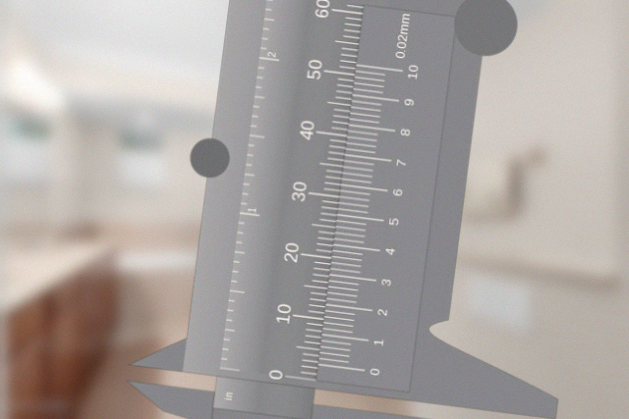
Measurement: 2.6 mm
